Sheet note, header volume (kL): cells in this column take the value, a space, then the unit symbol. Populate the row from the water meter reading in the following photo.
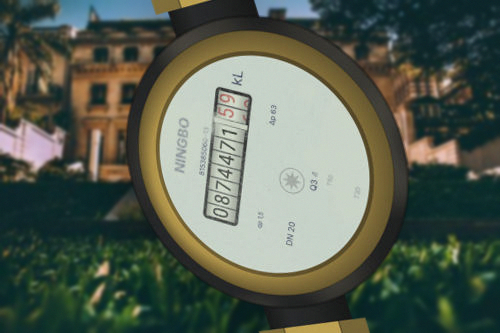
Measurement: 874471.59 kL
